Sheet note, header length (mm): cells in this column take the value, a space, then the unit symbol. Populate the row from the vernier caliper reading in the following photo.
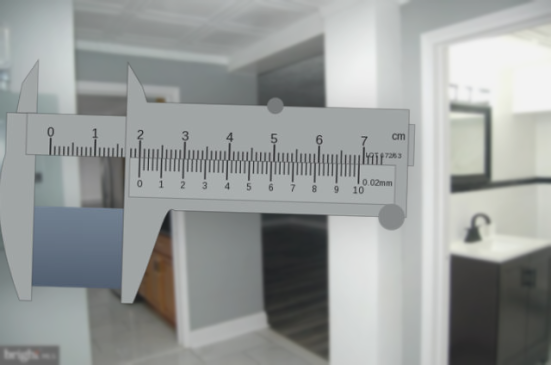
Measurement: 20.0 mm
